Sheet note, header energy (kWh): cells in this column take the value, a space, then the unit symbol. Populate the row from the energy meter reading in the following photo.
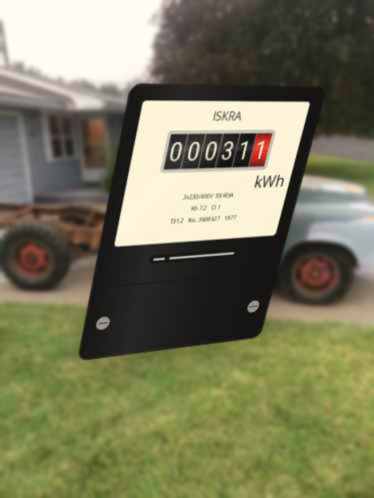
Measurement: 31.1 kWh
